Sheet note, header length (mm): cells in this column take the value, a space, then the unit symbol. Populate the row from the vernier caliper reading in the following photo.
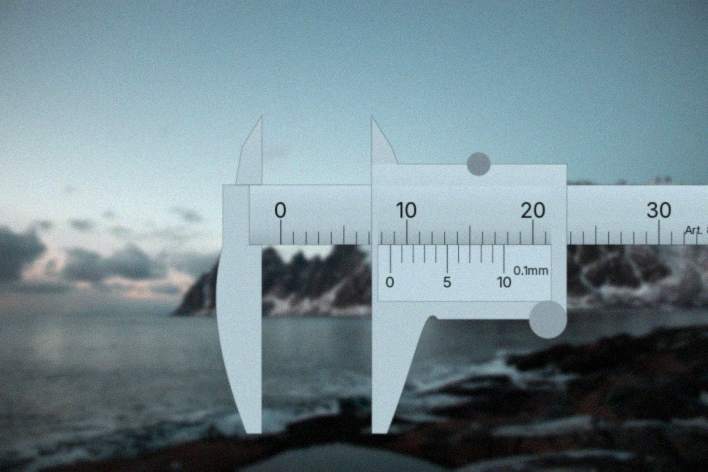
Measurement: 8.7 mm
